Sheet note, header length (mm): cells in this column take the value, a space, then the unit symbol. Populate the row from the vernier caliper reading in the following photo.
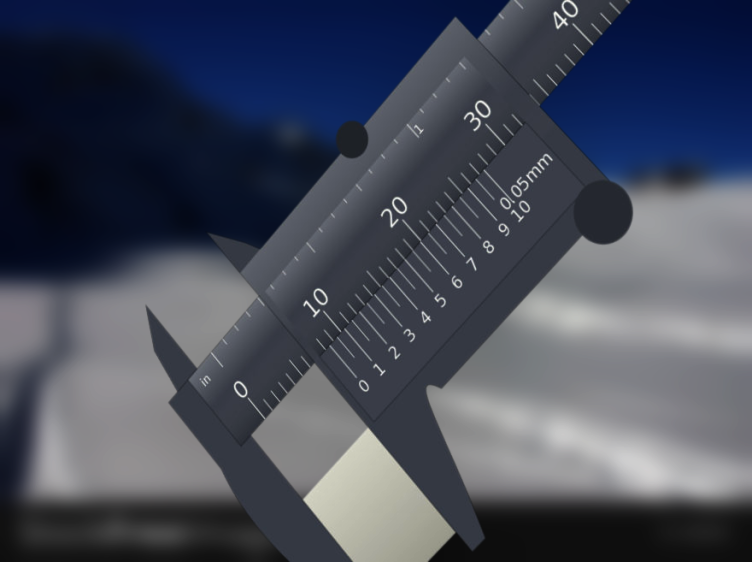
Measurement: 8.5 mm
